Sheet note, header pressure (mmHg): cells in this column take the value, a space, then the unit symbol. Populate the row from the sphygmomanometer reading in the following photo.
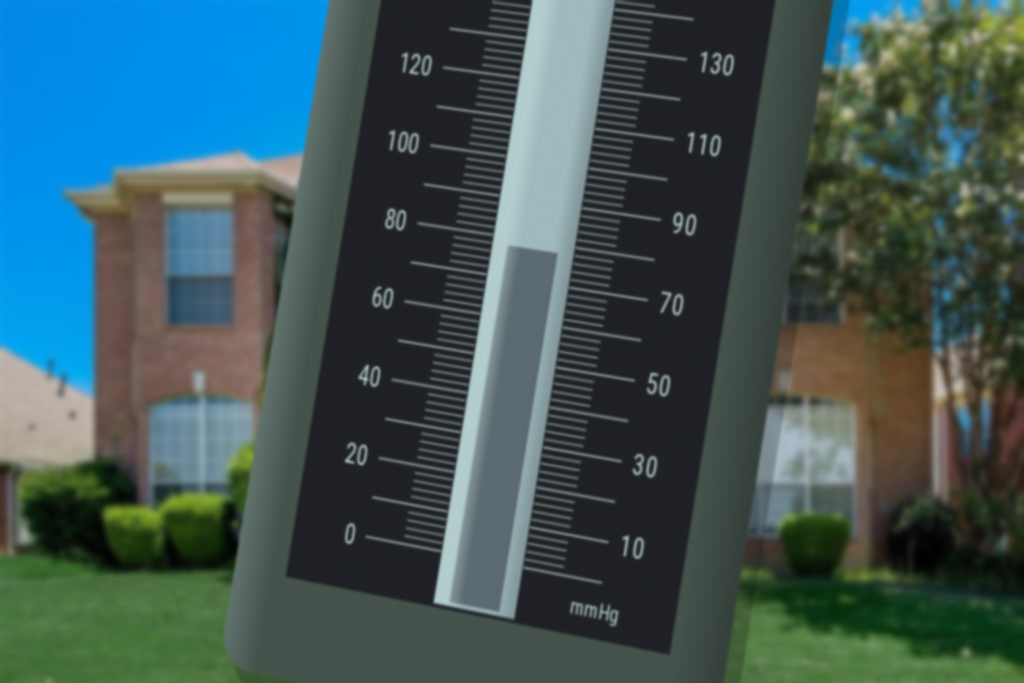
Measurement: 78 mmHg
